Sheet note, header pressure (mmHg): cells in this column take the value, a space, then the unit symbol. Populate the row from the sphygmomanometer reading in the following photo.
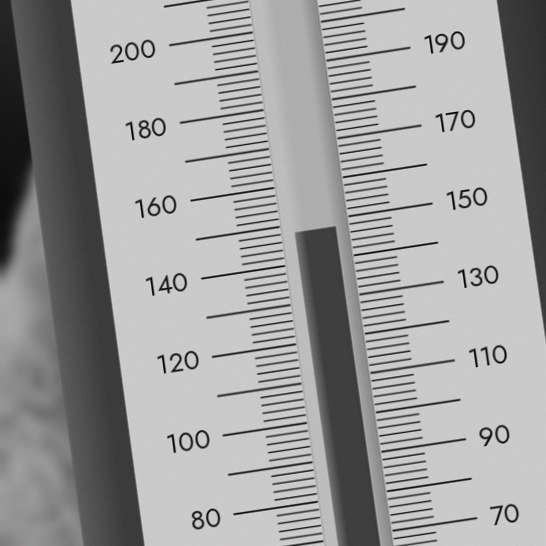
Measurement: 148 mmHg
